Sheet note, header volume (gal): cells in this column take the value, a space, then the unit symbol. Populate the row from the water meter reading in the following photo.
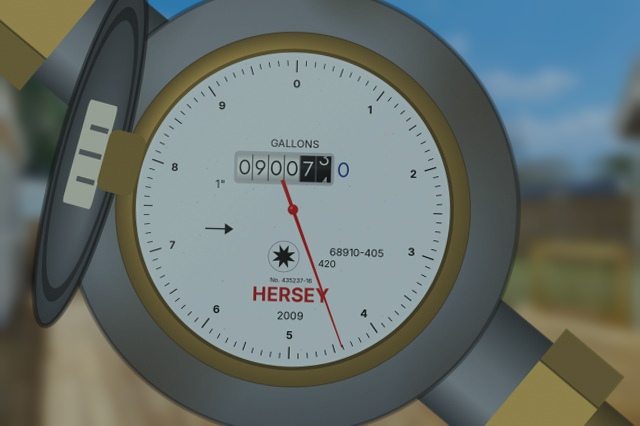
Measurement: 900734.4 gal
